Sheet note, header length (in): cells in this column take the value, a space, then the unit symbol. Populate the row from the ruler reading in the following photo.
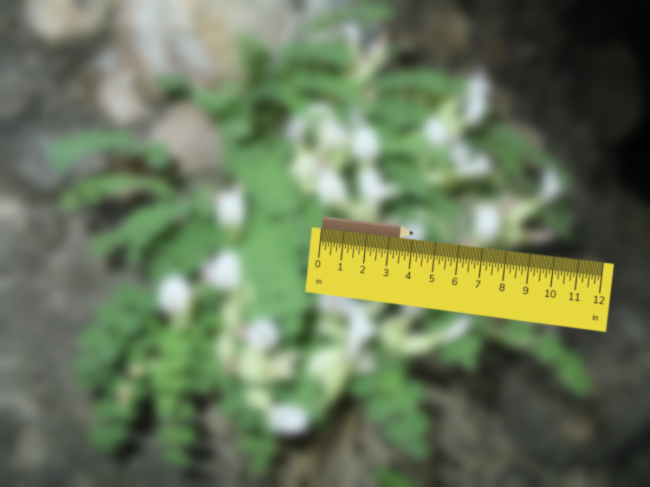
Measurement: 4 in
